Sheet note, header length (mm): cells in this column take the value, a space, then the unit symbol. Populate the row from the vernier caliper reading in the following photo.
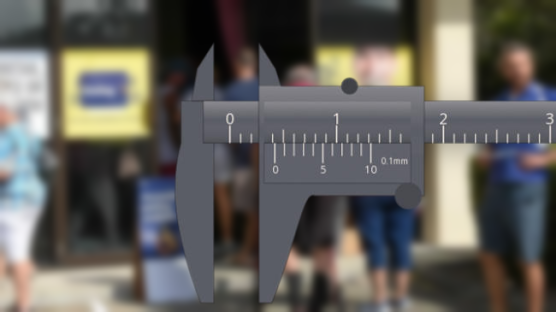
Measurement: 4.2 mm
